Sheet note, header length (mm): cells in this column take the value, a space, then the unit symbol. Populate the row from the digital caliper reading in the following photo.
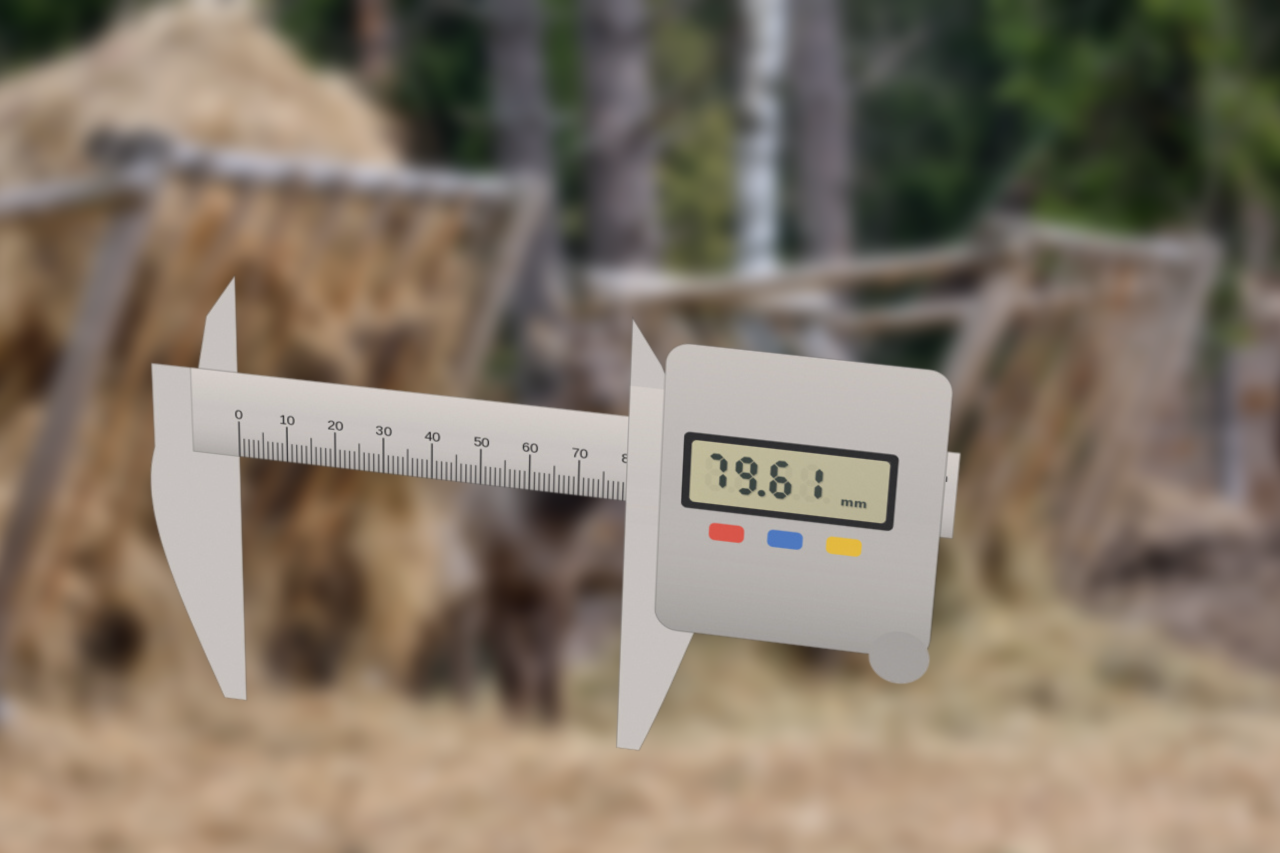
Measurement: 79.61 mm
